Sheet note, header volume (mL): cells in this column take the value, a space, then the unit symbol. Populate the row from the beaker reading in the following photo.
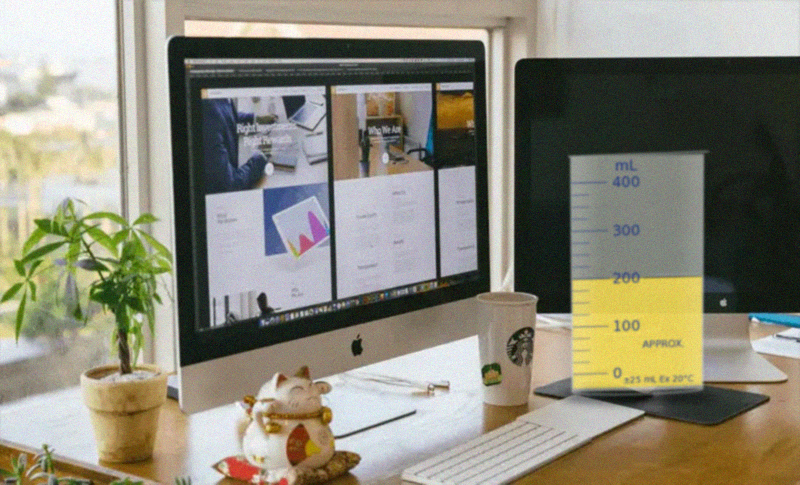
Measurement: 200 mL
